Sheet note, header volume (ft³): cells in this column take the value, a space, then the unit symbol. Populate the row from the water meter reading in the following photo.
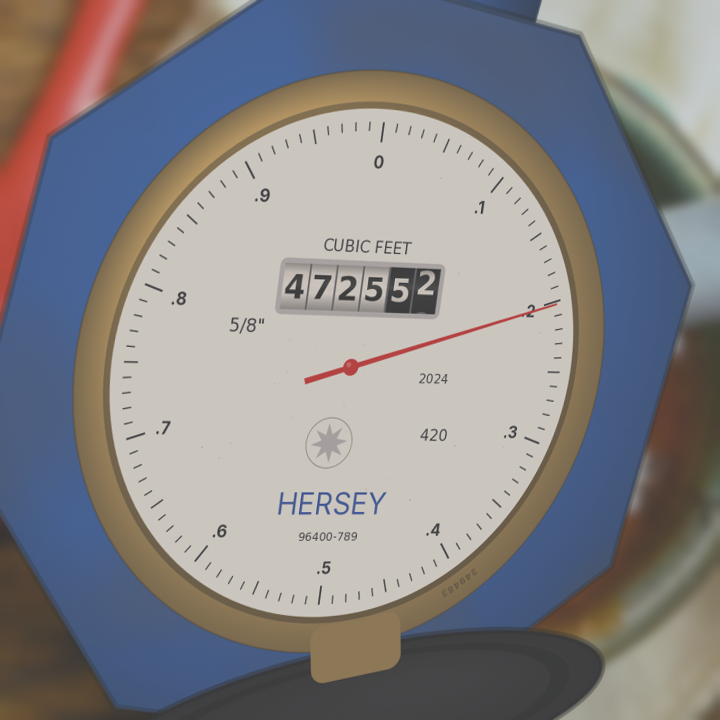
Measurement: 472552.20 ft³
